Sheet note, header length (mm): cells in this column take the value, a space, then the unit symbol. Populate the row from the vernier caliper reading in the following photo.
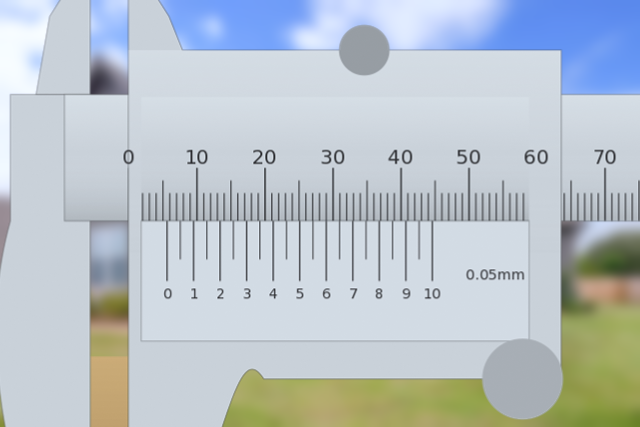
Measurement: 5.6 mm
